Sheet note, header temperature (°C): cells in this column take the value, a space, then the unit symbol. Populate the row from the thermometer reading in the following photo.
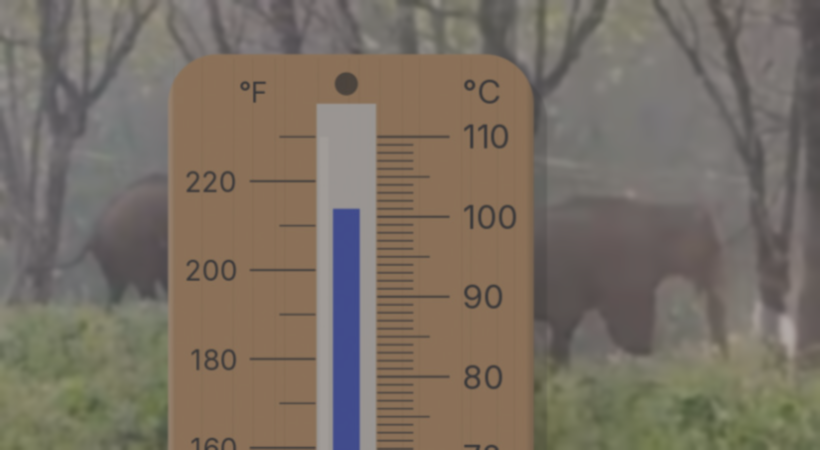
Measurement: 101 °C
